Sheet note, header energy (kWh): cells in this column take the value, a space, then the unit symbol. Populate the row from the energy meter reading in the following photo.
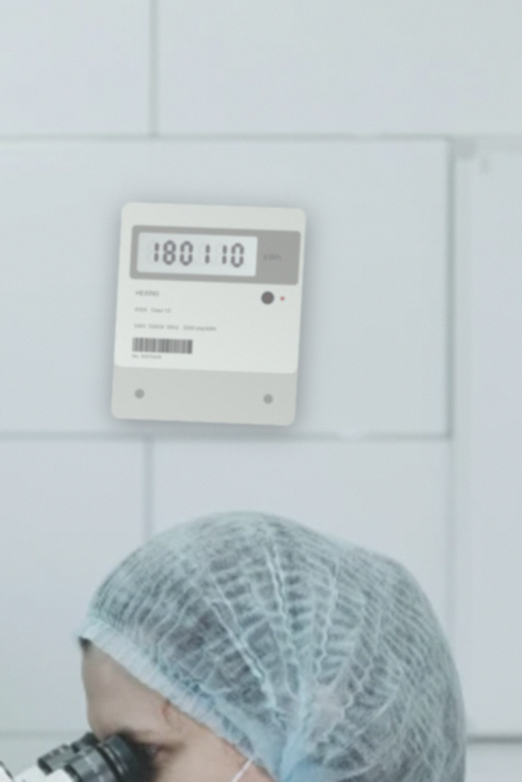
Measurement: 180110 kWh
